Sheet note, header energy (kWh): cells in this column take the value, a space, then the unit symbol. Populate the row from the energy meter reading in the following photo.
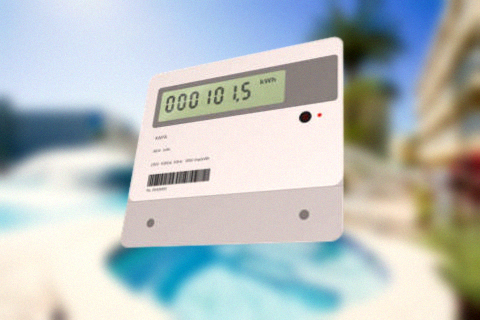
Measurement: 101.5 kWh
